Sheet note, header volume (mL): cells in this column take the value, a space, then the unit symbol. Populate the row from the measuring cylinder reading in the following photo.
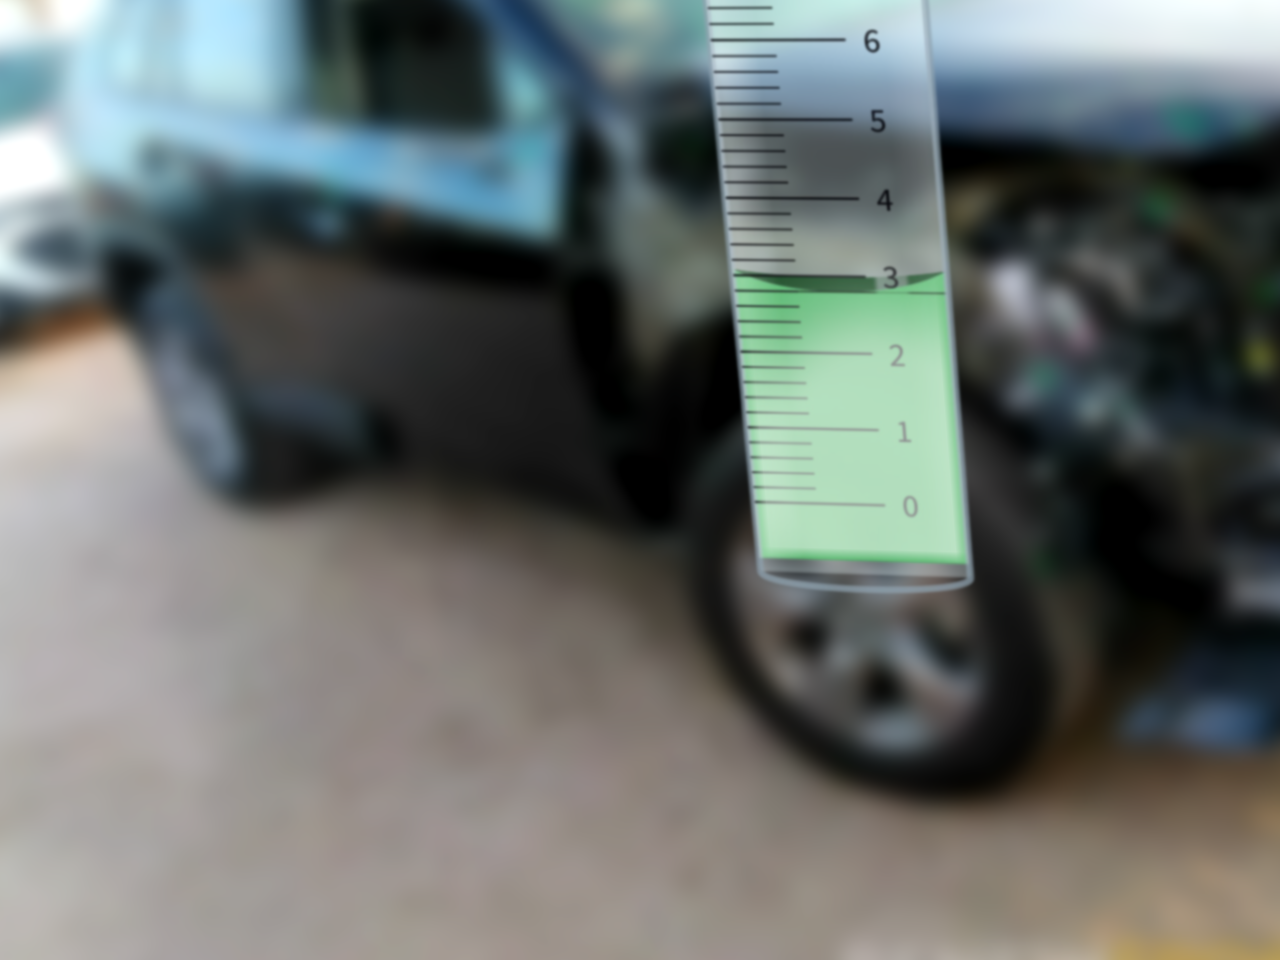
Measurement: 2.8 mL
